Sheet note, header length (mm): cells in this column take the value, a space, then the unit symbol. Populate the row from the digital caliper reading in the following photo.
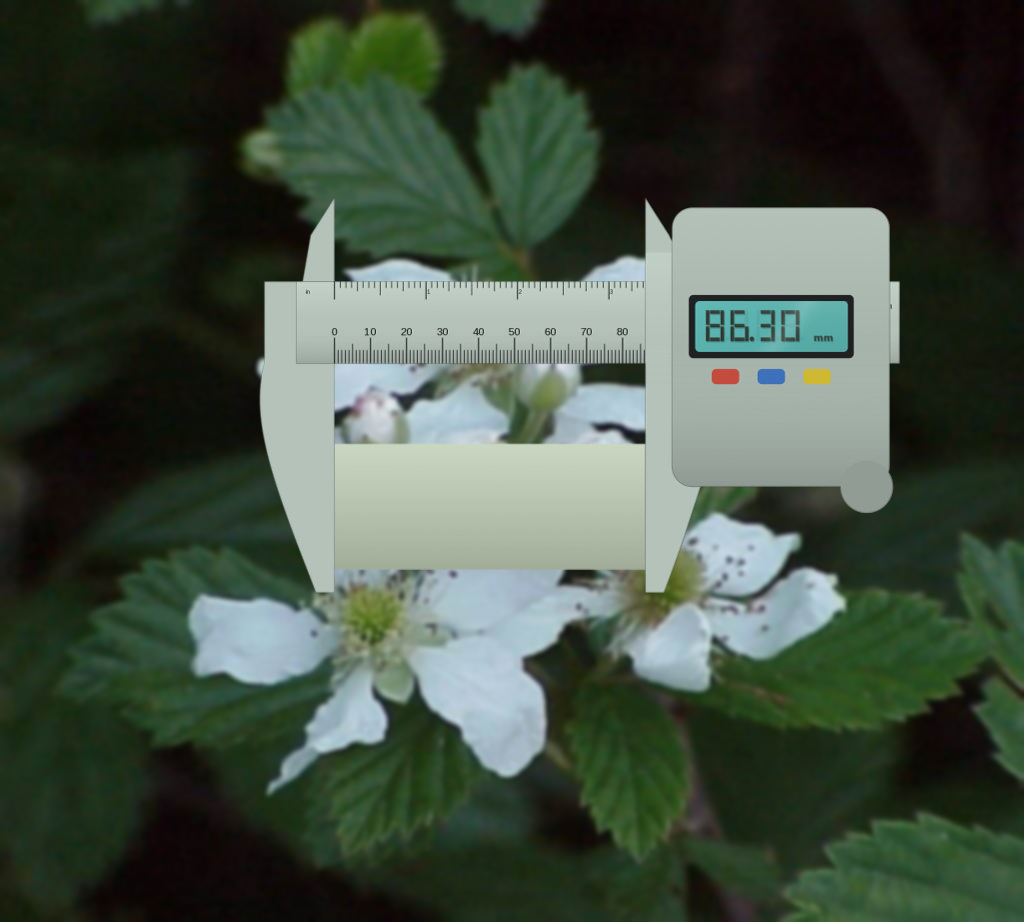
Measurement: 86.30 mm
